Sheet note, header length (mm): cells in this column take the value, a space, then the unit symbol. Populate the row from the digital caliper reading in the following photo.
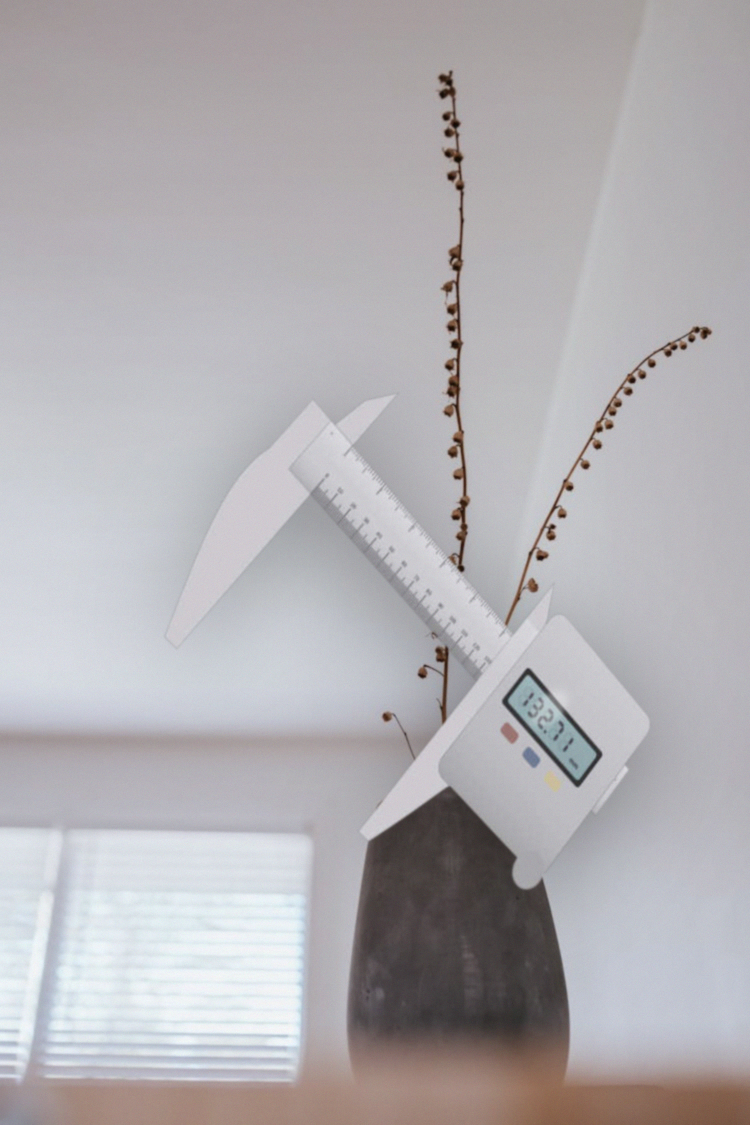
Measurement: 132.71 mm
